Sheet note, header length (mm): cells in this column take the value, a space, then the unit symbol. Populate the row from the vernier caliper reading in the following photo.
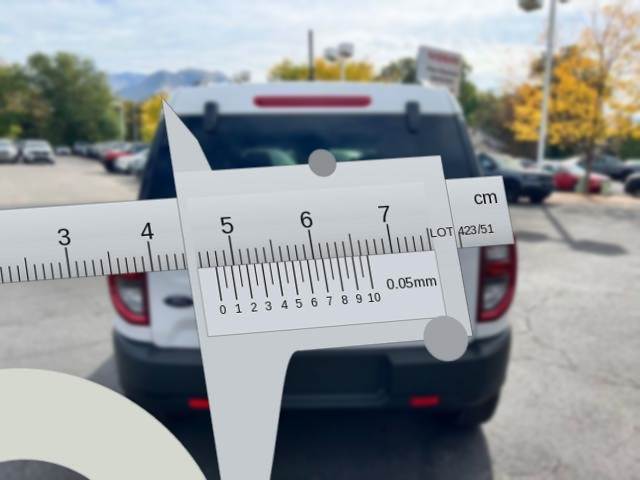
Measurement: 47.8 mm
